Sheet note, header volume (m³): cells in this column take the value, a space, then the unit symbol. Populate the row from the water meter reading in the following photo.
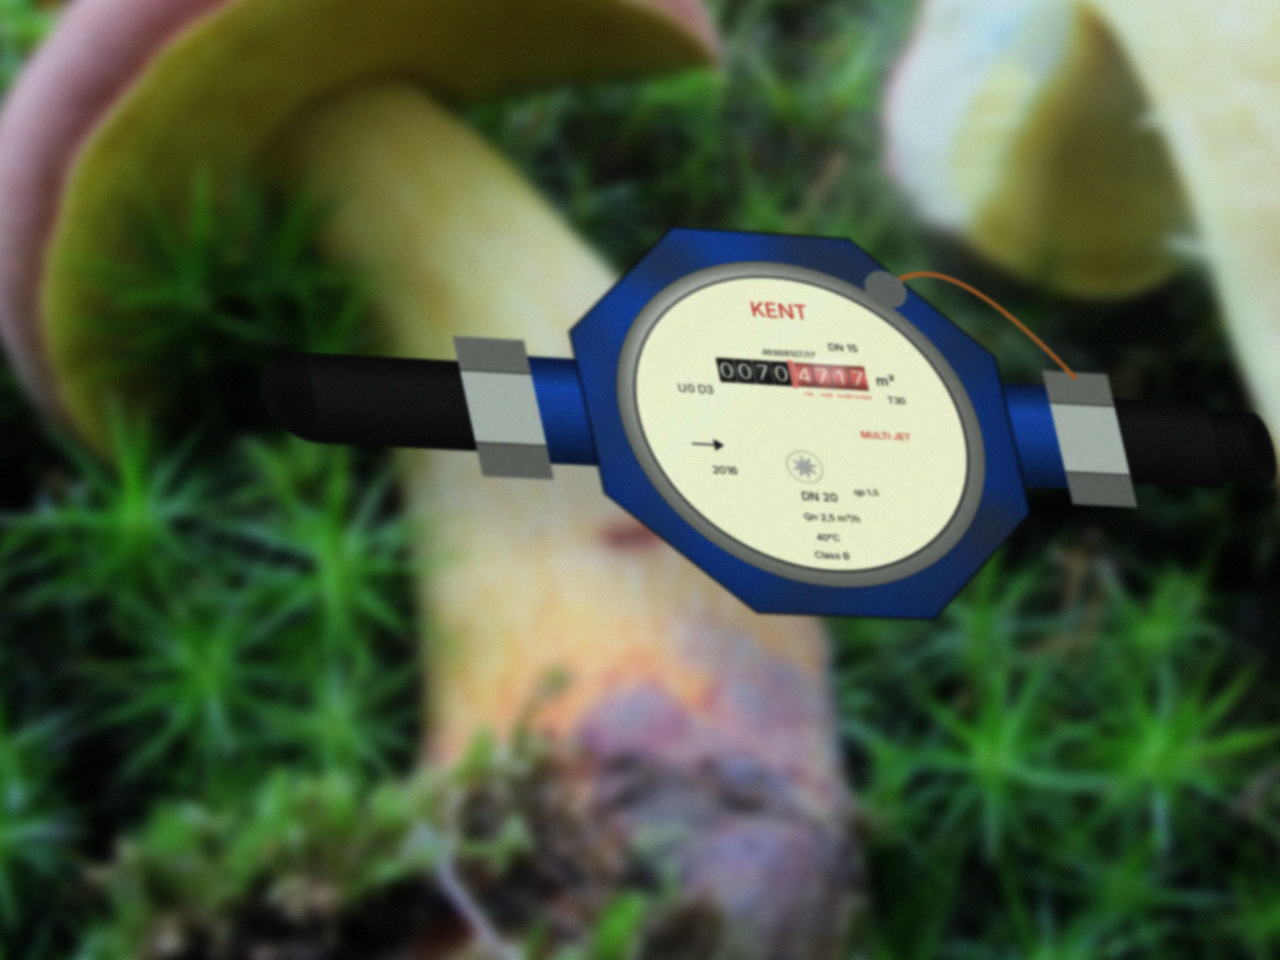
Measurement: 70.4717 m³
